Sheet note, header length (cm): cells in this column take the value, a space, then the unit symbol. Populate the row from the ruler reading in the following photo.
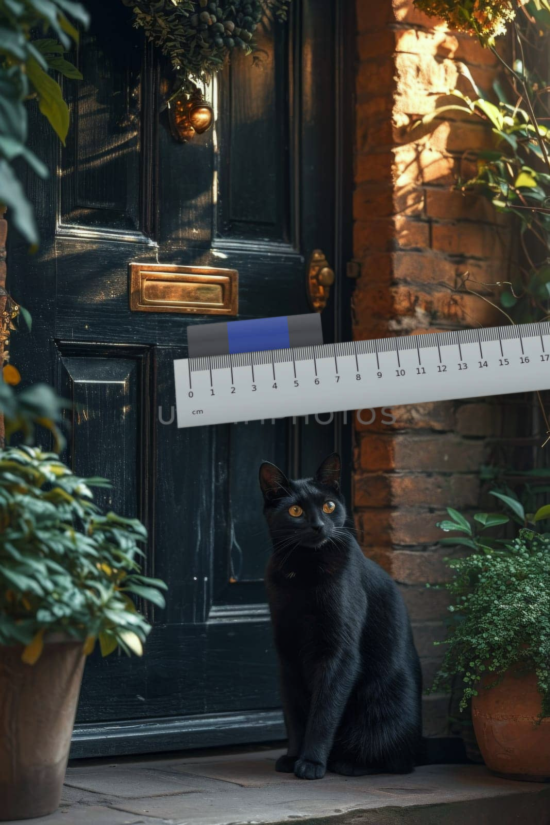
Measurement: 6.5 cm
